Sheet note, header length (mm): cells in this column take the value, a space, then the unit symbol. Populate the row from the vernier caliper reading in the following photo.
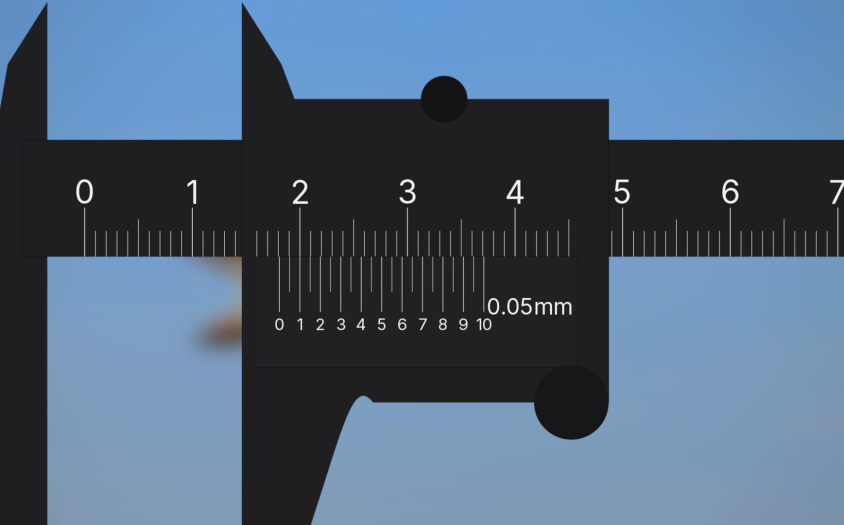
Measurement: 18.1 mm
